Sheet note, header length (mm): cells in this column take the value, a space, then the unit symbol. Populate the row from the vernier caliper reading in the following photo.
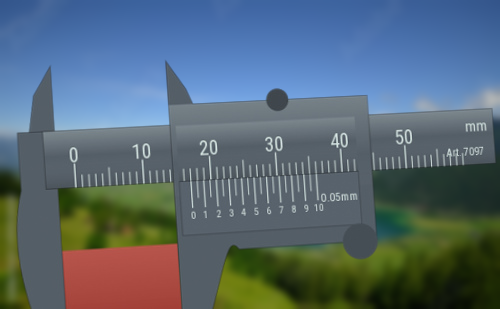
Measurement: 17.0 mm
